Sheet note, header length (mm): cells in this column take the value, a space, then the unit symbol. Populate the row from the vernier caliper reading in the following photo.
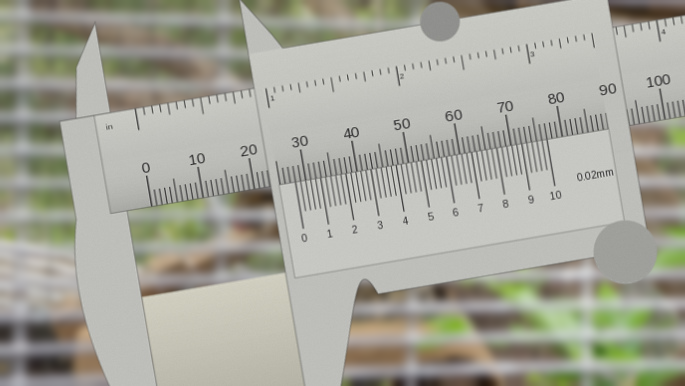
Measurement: 28.0 mm
